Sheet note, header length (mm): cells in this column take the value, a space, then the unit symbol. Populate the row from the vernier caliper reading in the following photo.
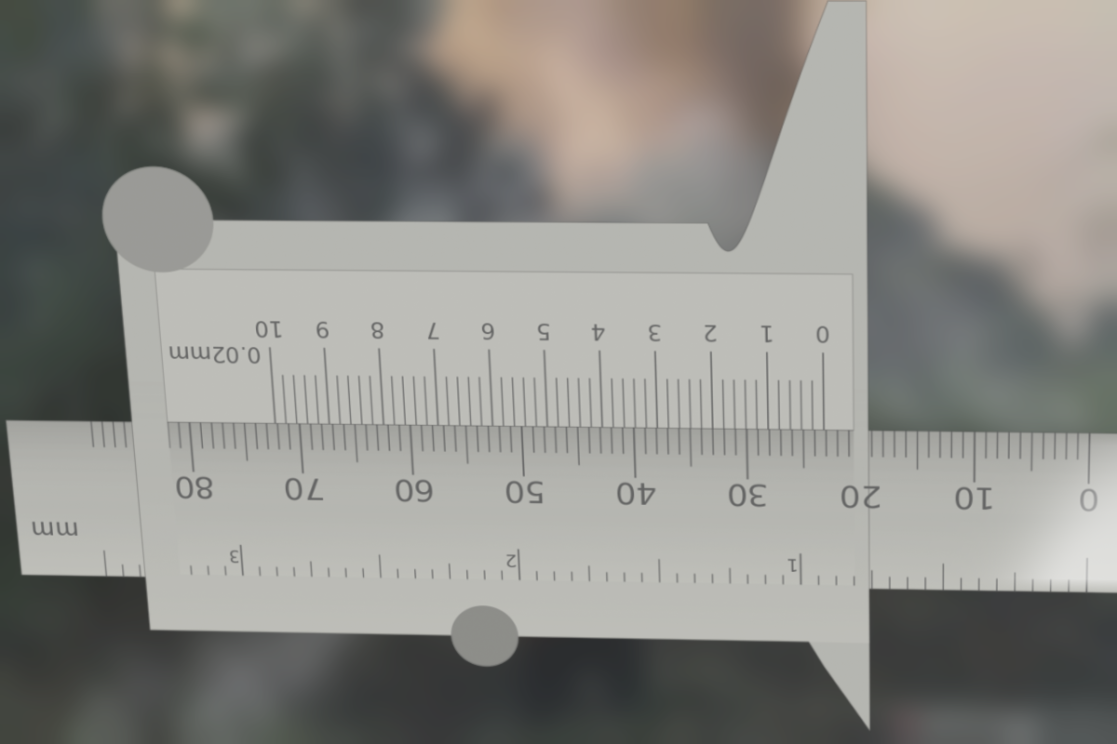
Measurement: 23.2 mm
